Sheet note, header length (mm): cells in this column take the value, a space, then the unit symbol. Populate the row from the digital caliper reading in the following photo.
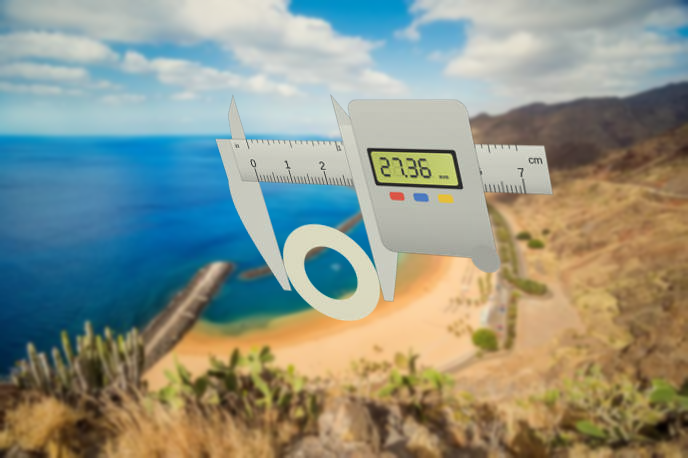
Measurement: 27.36 mm
